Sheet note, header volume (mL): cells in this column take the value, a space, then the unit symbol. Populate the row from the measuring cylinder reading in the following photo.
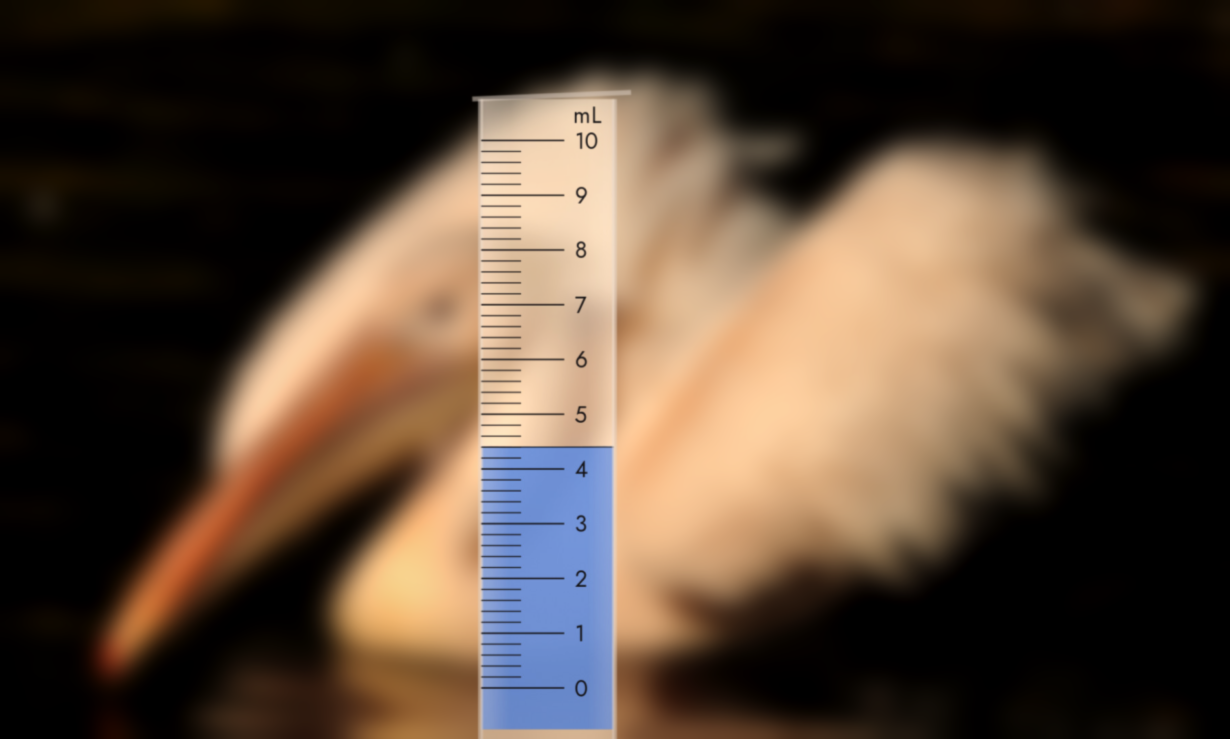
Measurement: 4.4 mL
